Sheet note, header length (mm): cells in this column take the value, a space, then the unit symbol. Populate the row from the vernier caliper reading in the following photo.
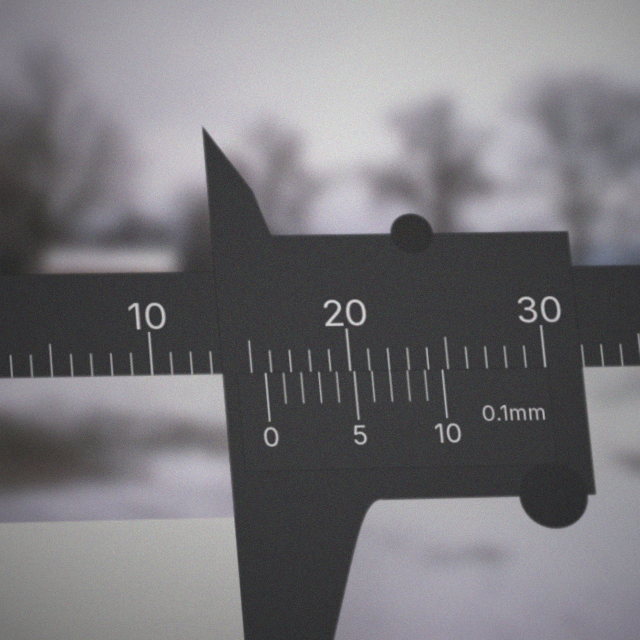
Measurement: 15.7 mm
